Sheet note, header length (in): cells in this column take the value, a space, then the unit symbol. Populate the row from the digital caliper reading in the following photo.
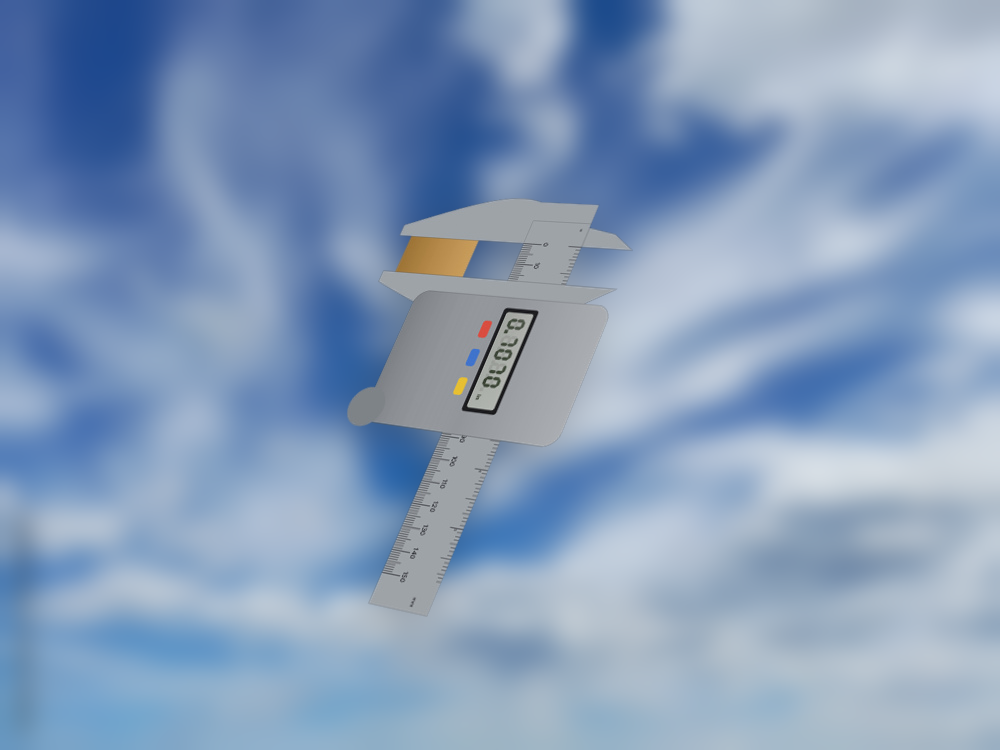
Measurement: 0.7070 in
